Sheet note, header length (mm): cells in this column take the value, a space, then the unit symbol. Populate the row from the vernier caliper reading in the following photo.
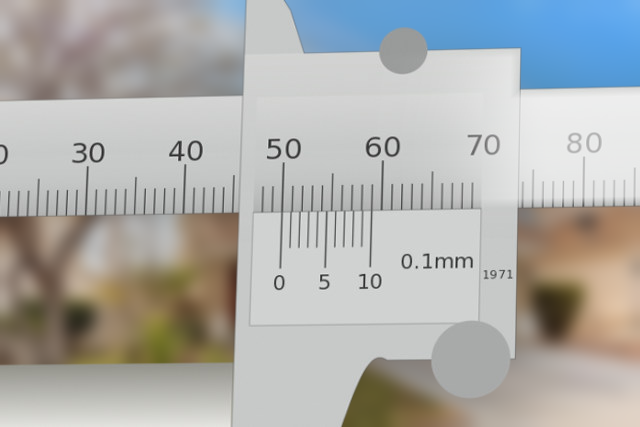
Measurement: 50.0 mm
